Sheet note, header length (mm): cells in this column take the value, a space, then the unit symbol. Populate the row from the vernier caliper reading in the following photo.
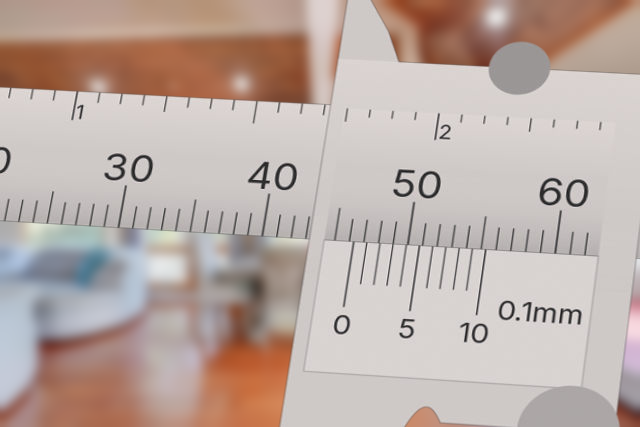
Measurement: 46.3 mm
